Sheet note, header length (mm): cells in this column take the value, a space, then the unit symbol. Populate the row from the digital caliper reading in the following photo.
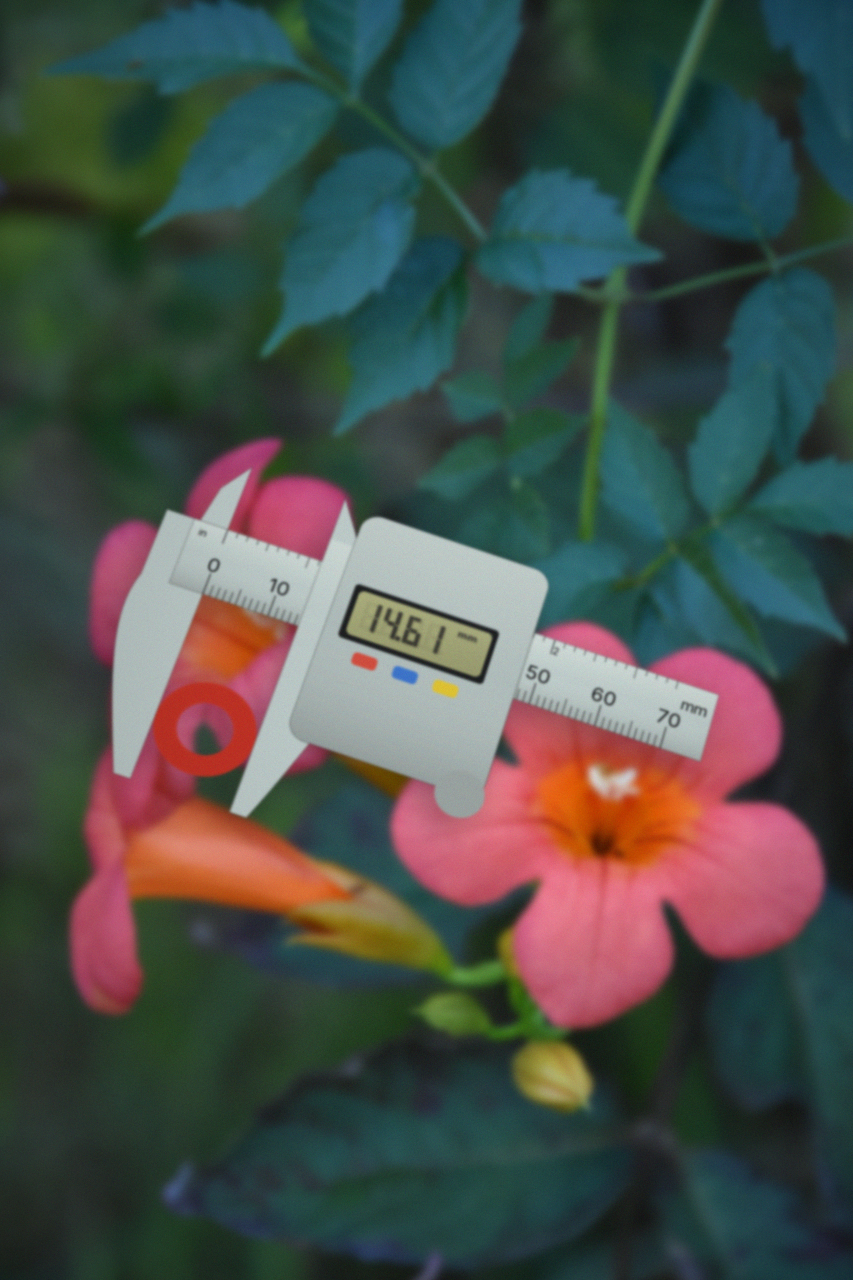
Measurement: 14.61 mm
